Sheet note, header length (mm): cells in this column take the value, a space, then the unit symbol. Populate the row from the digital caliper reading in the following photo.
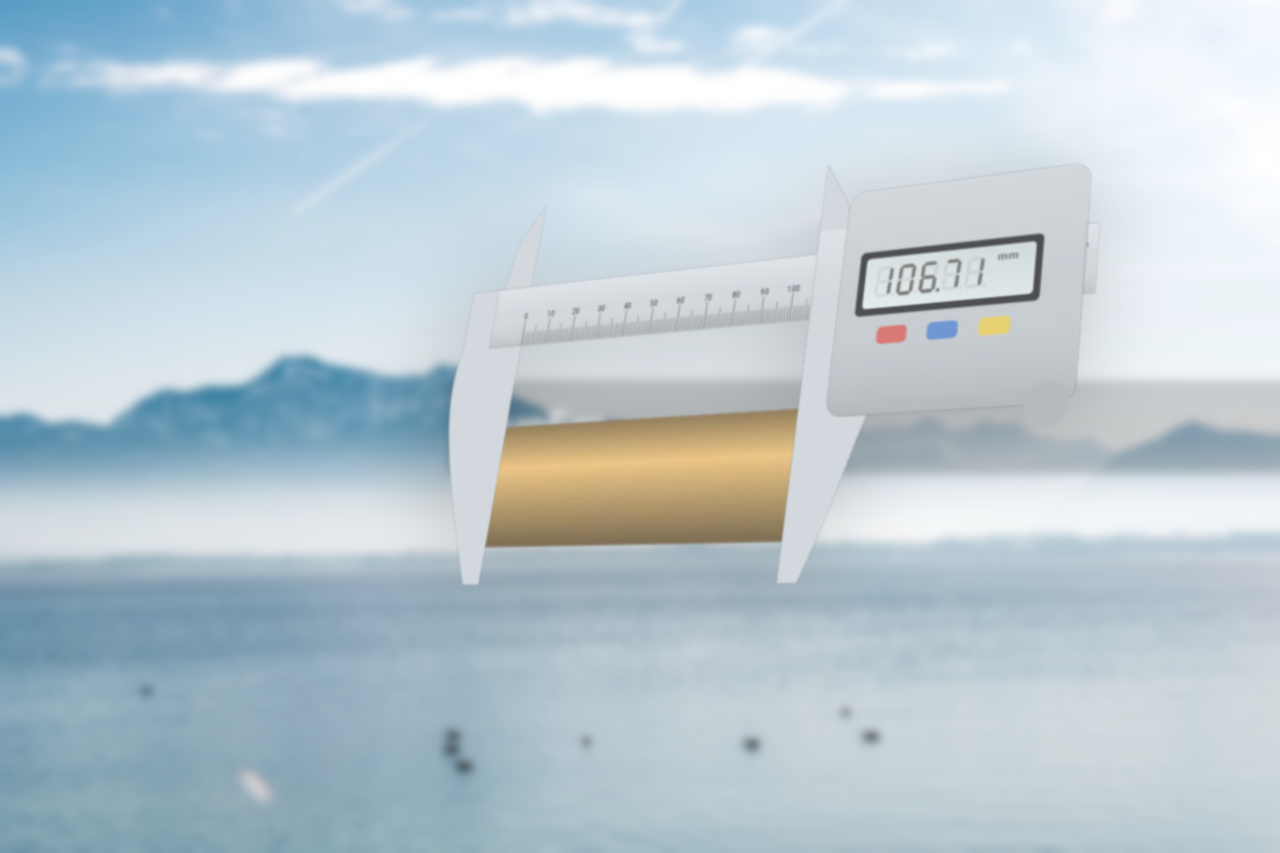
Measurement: 106.71 mm
